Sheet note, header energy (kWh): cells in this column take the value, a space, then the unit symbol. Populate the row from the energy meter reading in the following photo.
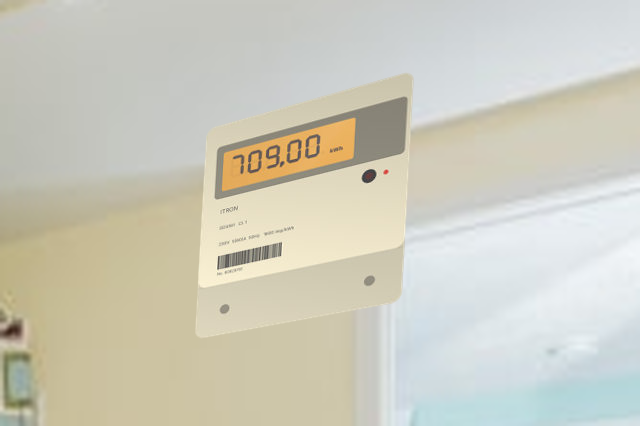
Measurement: 709.00 kWh
